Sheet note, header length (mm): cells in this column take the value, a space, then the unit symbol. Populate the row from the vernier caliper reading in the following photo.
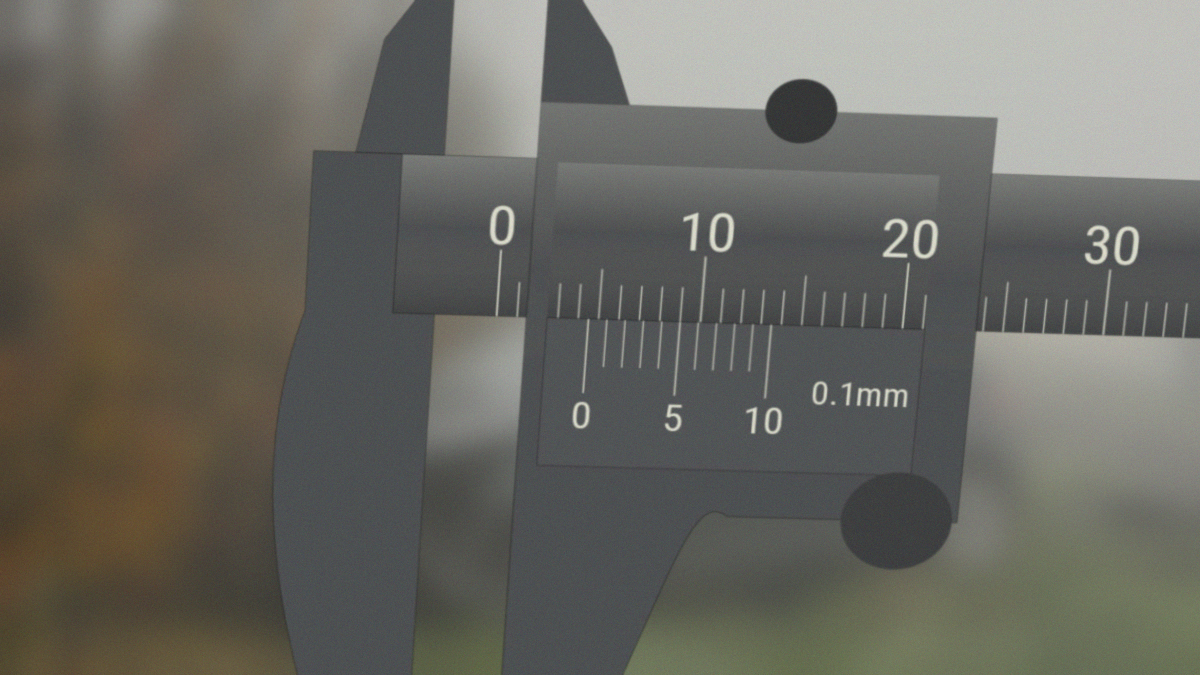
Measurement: 4.5 mm
